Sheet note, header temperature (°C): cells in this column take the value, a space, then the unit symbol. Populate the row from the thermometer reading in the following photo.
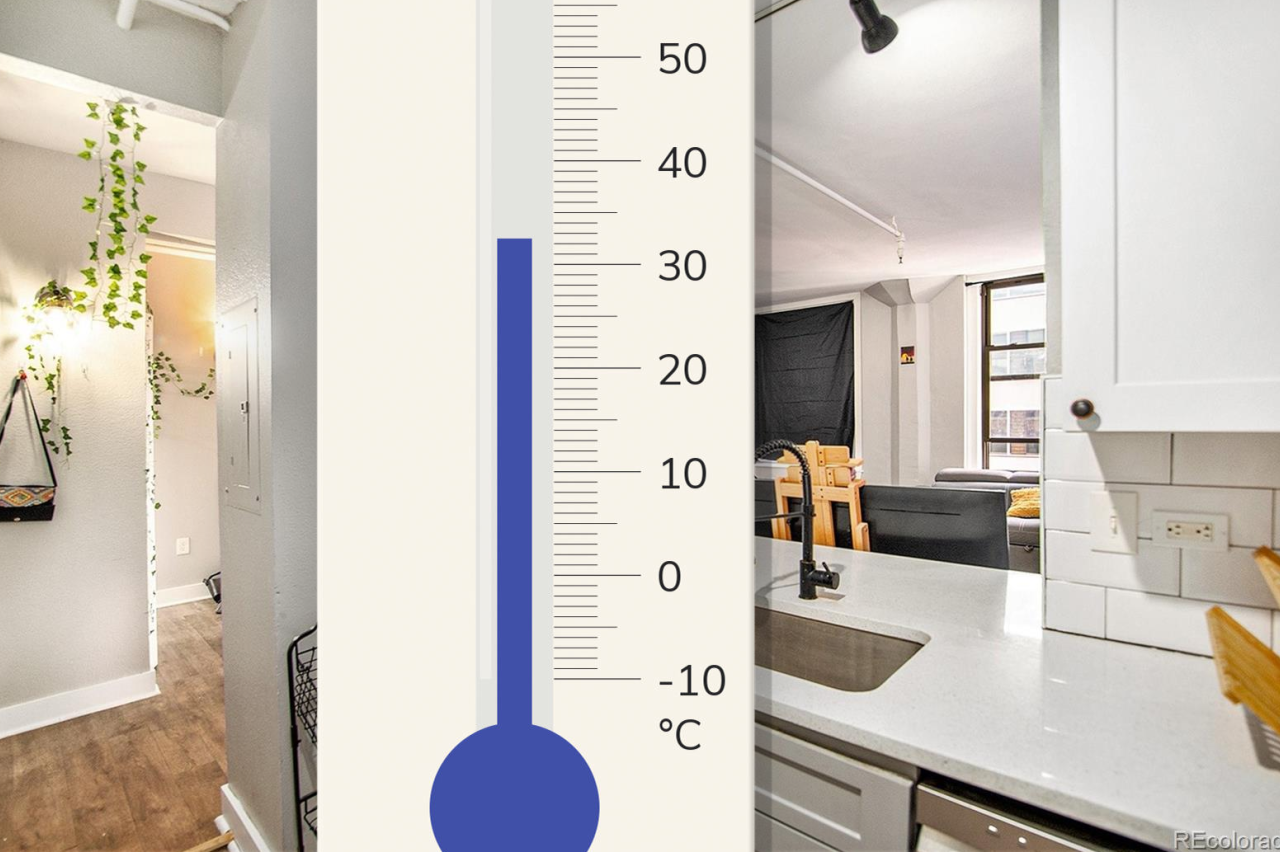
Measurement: 32.5 °C
